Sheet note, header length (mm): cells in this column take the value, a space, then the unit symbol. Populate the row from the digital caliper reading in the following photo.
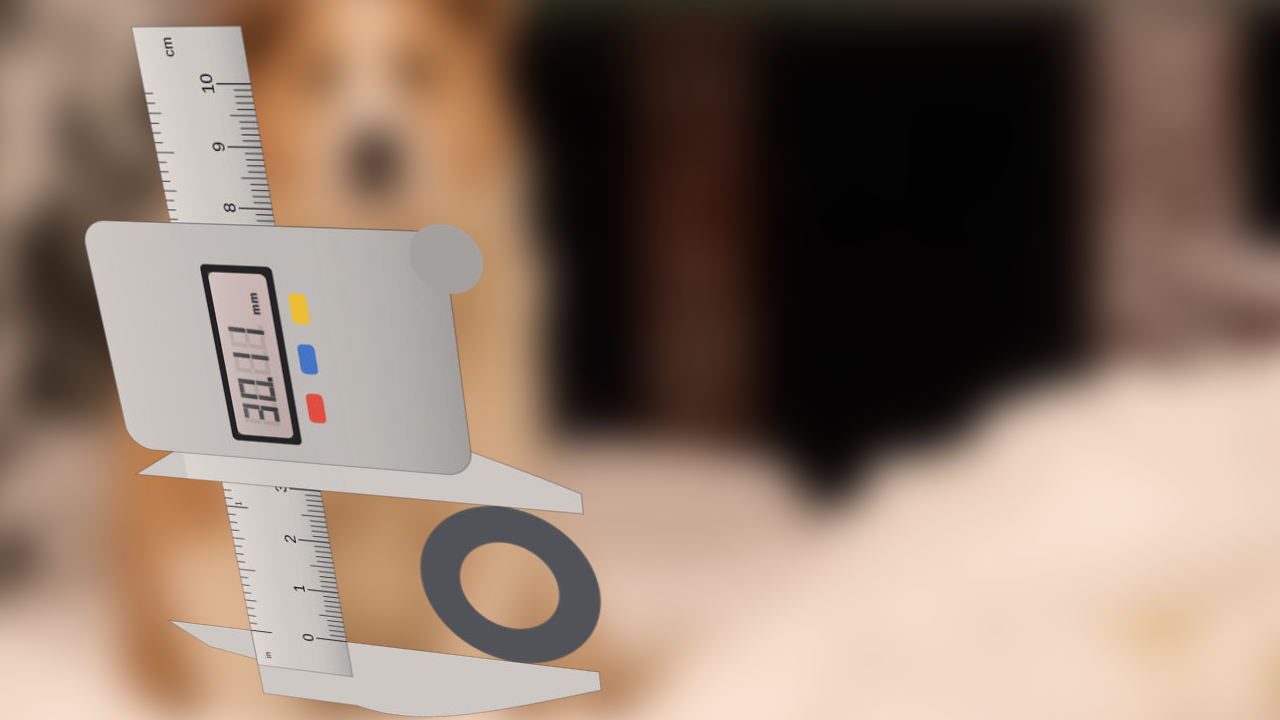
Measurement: 30.11 mm
